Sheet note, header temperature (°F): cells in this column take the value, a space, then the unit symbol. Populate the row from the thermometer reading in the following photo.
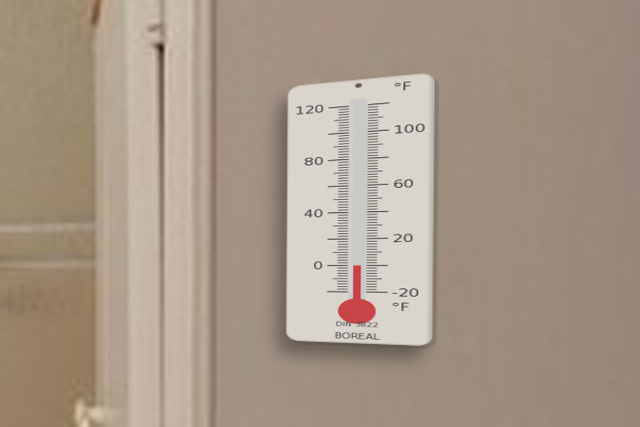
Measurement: 0 °F
